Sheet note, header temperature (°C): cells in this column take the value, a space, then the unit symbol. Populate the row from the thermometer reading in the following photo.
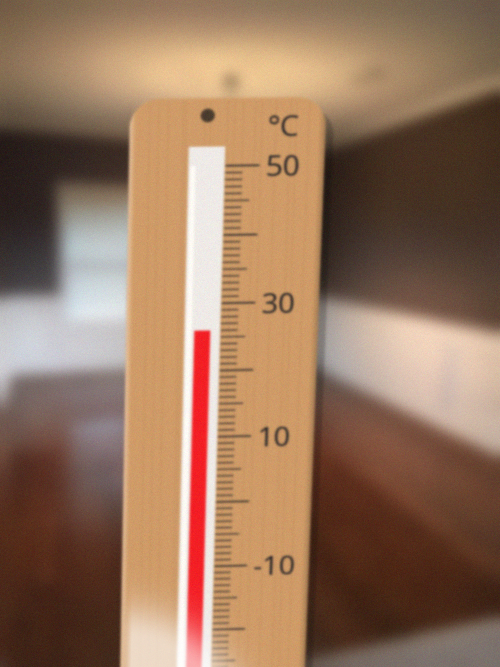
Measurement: 26 °C
